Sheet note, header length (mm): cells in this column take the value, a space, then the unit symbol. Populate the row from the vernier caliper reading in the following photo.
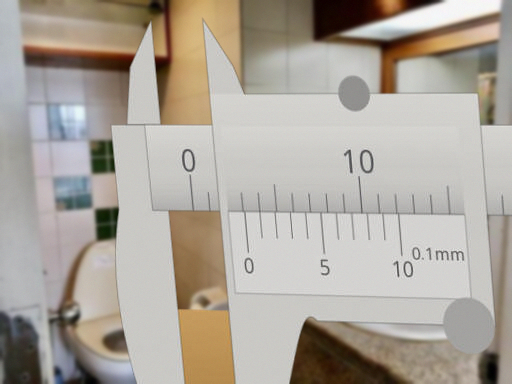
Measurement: 3.1 mm
